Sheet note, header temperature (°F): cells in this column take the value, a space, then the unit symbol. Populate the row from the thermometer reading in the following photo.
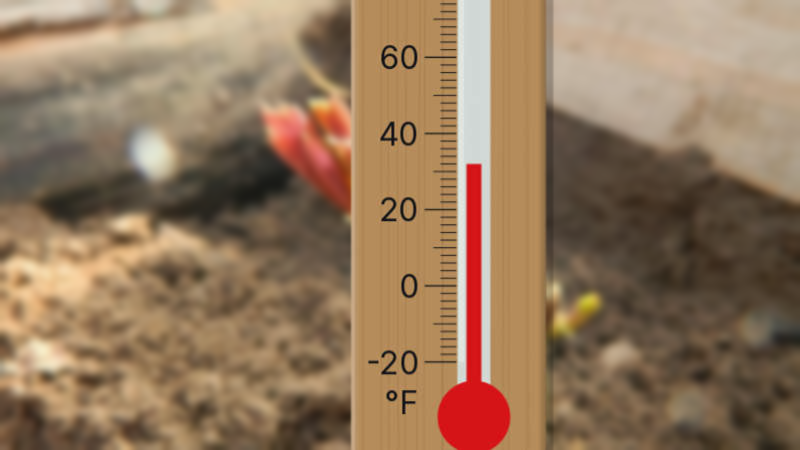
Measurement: 32 °F
